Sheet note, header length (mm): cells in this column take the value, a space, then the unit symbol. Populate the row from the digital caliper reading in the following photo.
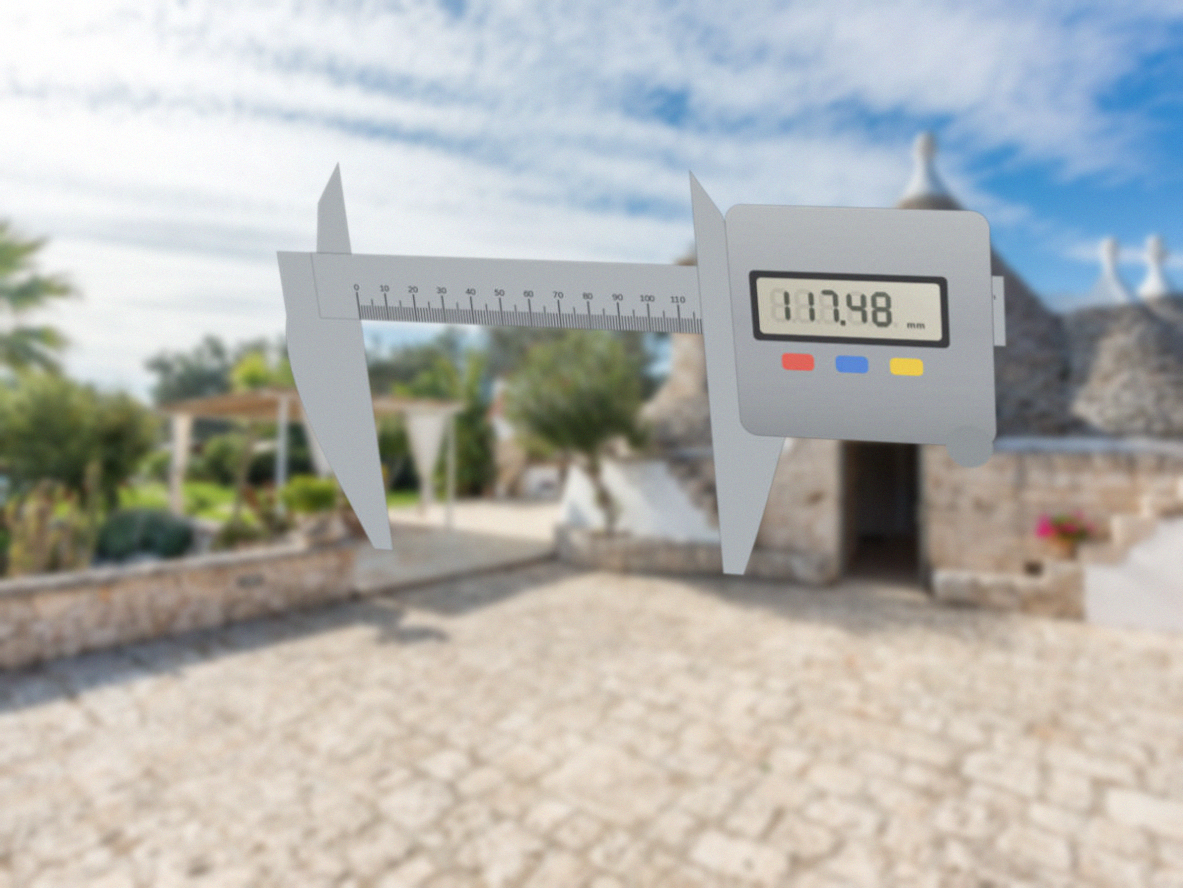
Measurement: 117.48 mm
